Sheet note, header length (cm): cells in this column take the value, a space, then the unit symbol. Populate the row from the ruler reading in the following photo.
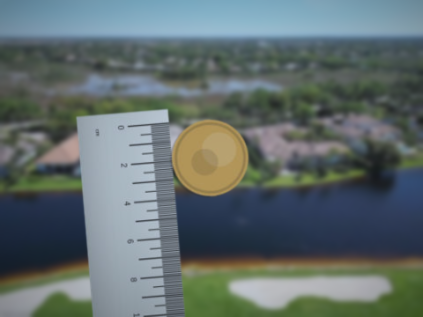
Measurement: 4 cm
